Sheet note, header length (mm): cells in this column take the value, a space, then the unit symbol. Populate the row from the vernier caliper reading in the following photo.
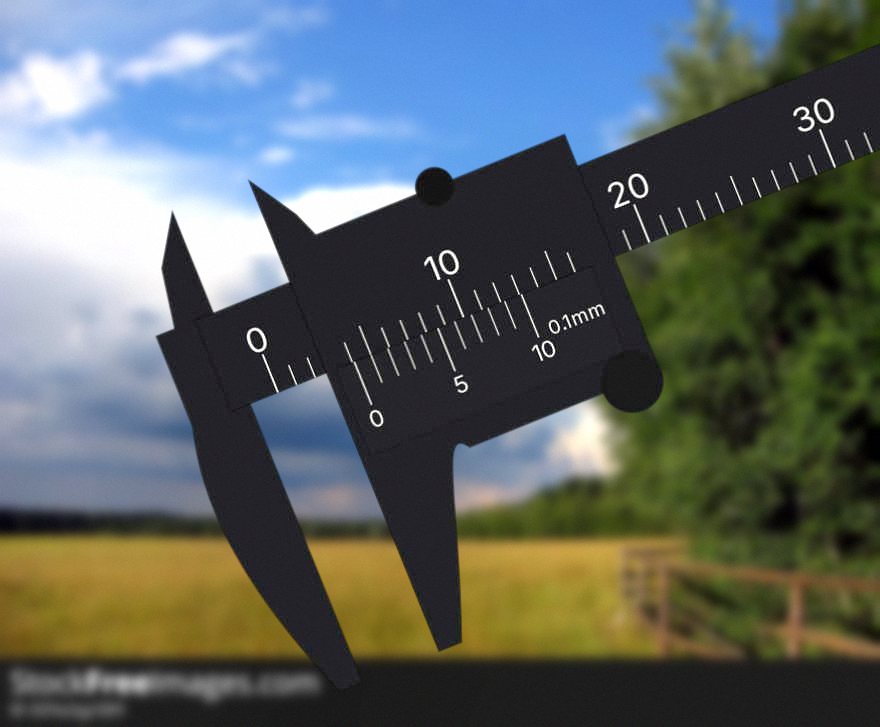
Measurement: 4.1 mm
